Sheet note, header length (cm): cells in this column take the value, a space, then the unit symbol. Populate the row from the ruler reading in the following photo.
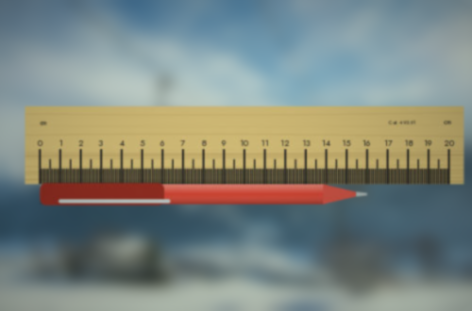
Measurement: 16 cm
